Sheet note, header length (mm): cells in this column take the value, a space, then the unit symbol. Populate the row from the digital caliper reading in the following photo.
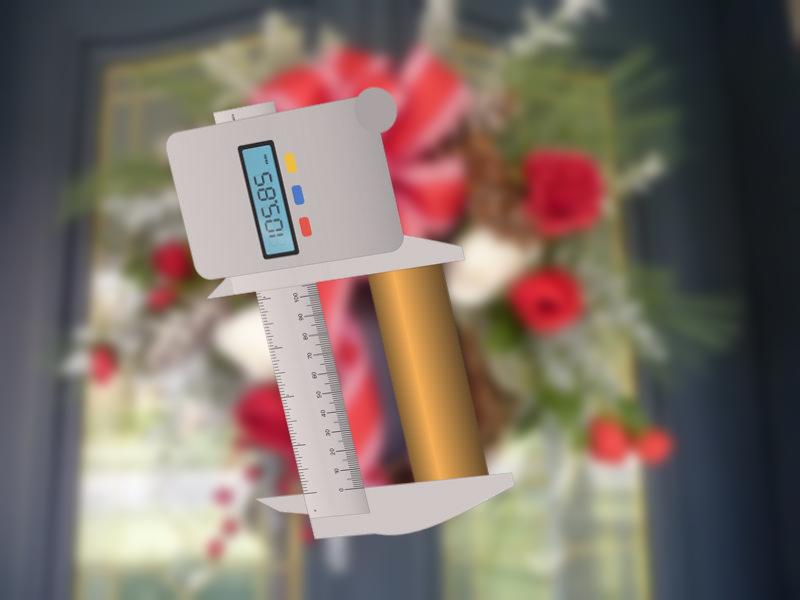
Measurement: 105.85 mm
